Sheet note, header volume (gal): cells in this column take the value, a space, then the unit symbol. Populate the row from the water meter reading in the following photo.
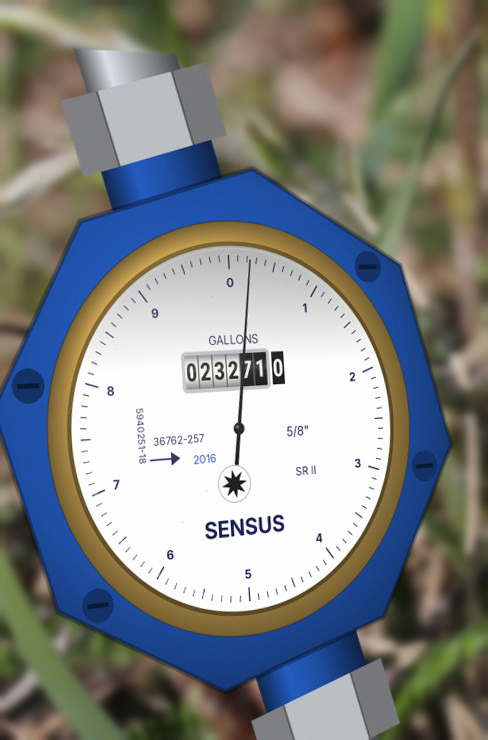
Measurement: 232710.2 gal
